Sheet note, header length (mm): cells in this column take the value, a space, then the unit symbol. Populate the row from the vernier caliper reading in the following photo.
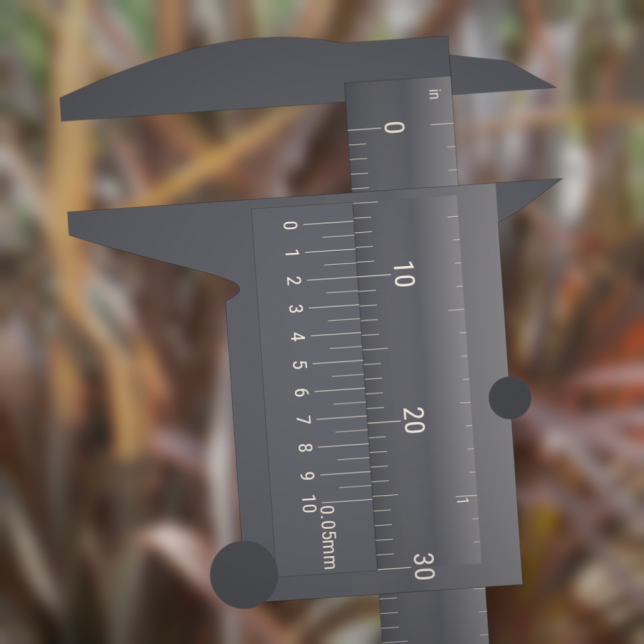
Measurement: 6.2 mm
